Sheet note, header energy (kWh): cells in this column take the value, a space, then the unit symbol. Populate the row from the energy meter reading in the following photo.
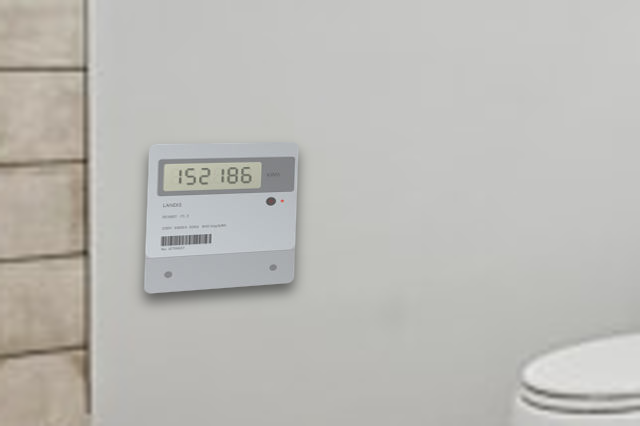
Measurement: 152186 kWh
